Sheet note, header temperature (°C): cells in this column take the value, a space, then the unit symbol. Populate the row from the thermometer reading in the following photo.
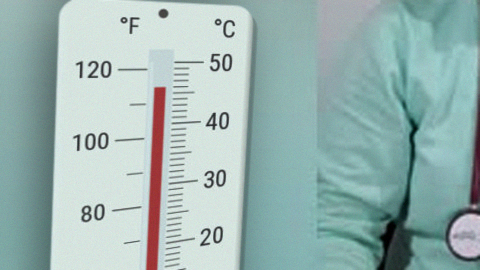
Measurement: 46 °C
